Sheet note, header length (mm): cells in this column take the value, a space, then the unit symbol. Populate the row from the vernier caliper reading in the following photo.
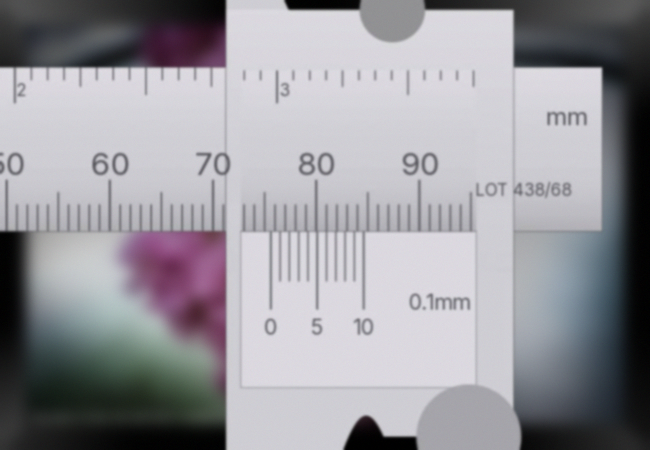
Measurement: 75.6 mm
